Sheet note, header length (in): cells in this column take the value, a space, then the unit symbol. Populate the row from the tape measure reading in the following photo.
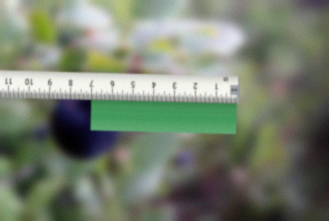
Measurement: 7 in
